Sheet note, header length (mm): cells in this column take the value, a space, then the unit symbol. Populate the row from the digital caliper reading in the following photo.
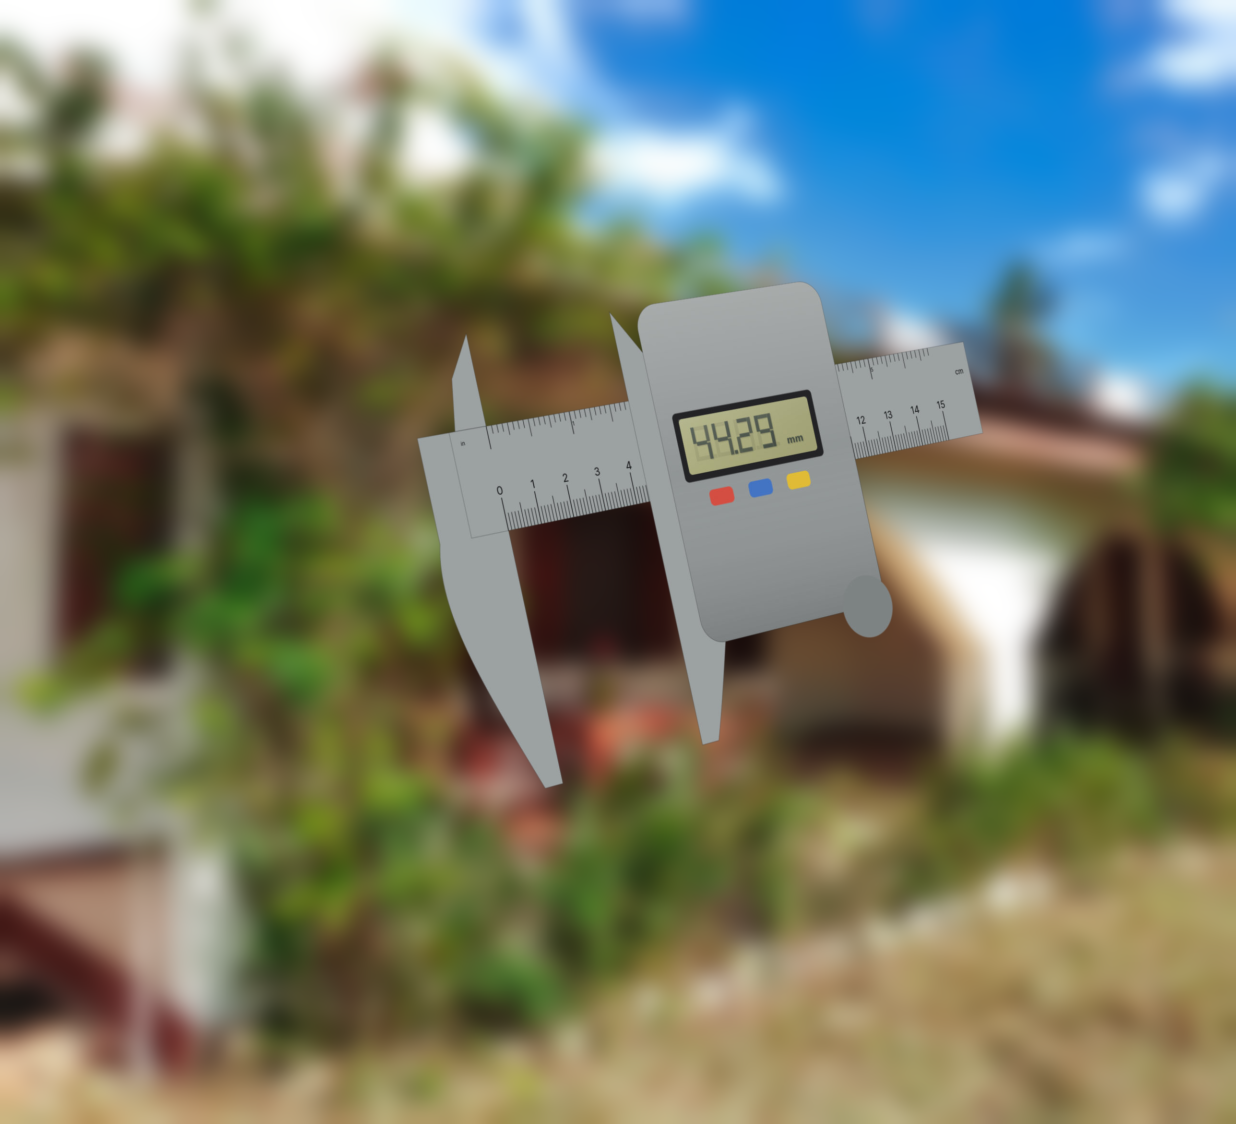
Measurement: 44.29 mm
